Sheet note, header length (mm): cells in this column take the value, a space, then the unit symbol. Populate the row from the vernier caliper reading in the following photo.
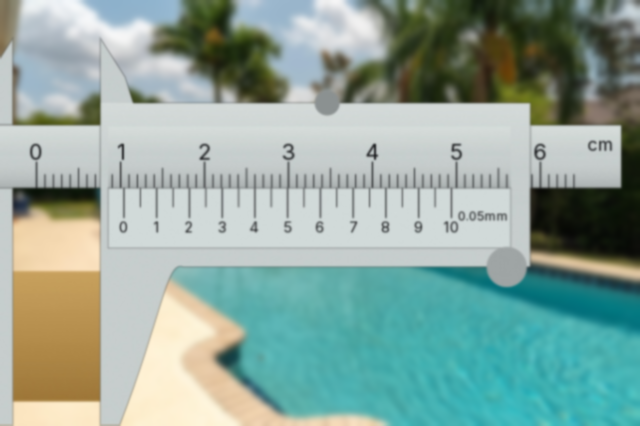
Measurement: 10.4 mm
